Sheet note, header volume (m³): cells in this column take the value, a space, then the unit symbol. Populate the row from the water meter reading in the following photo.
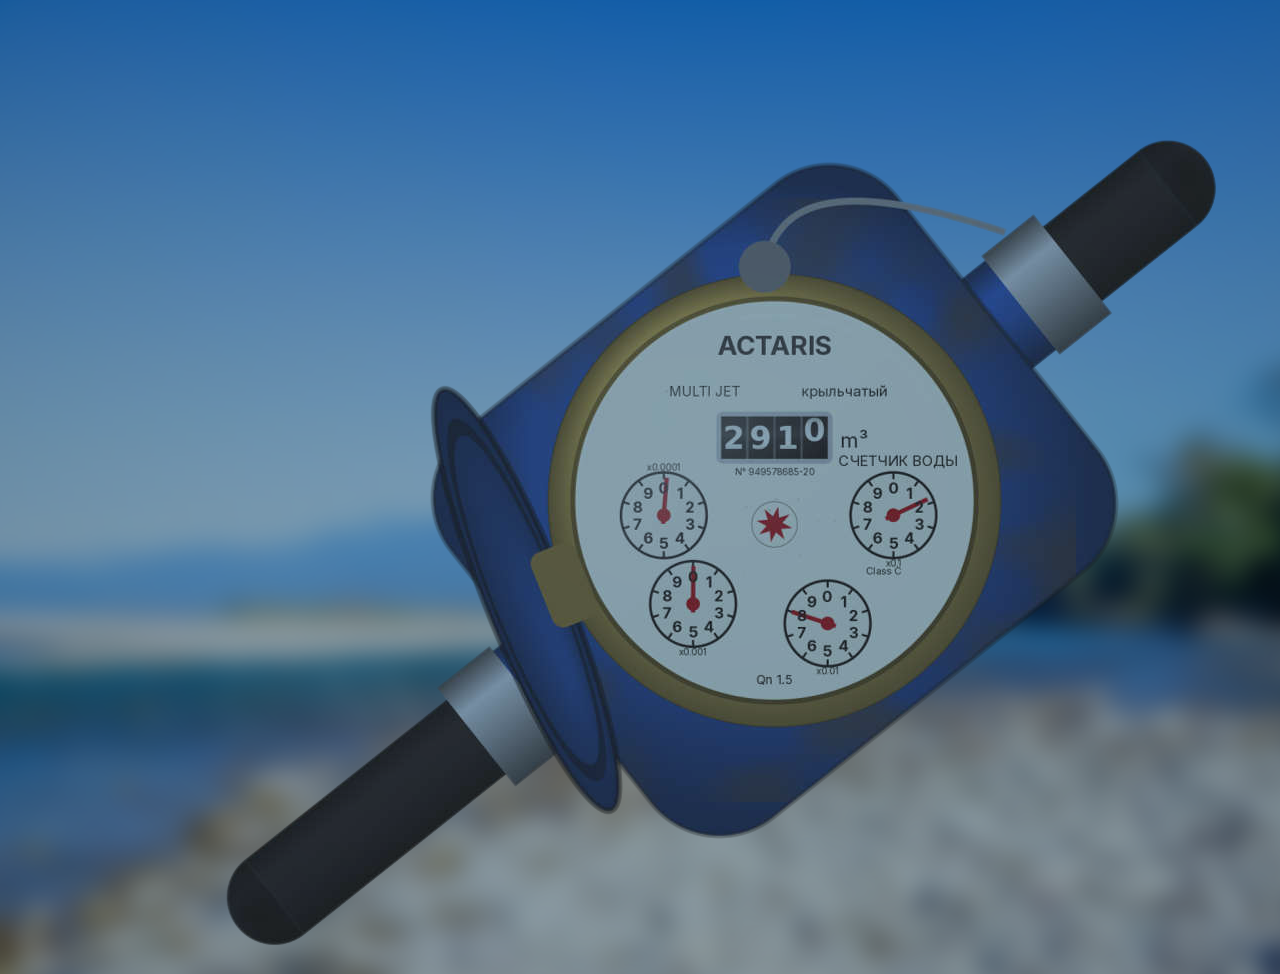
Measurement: 2910.1800 m³
